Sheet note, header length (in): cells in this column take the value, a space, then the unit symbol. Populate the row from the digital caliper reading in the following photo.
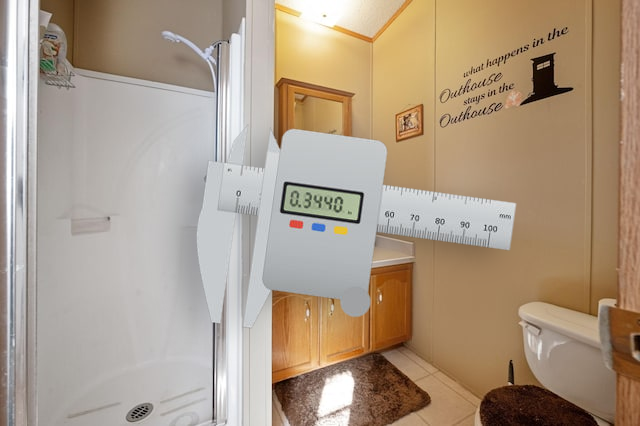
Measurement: 0.3440 in
